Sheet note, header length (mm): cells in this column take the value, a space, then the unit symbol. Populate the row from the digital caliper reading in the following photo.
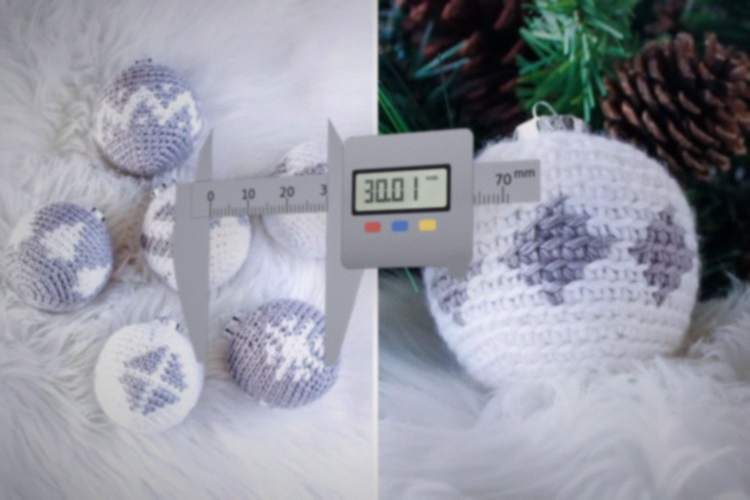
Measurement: 30.01 mm
